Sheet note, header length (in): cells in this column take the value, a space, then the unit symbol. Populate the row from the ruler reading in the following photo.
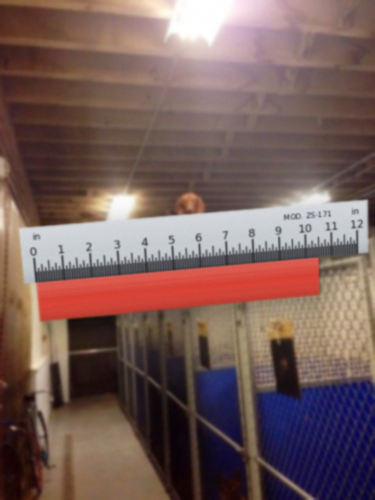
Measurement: 10.5 in
